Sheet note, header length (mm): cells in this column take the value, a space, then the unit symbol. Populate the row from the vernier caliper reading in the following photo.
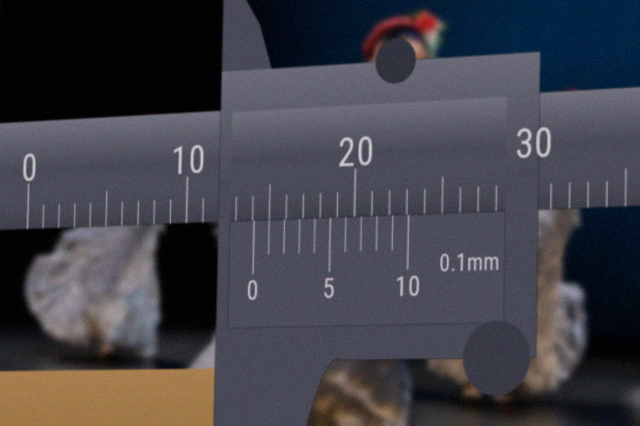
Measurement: 14.1 mm
